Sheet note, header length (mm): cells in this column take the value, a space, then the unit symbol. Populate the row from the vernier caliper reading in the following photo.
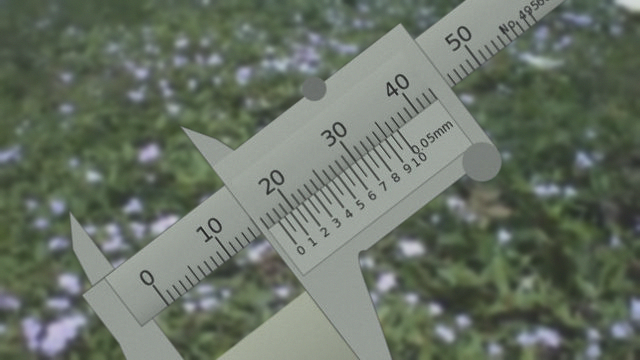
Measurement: 17.6 mm
